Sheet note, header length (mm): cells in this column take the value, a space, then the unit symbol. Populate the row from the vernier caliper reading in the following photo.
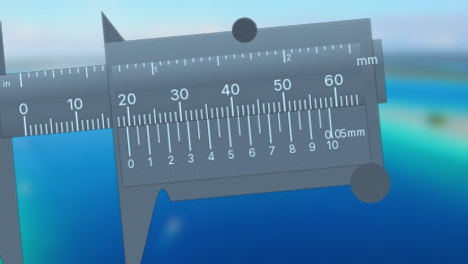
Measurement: 19.5 mm
